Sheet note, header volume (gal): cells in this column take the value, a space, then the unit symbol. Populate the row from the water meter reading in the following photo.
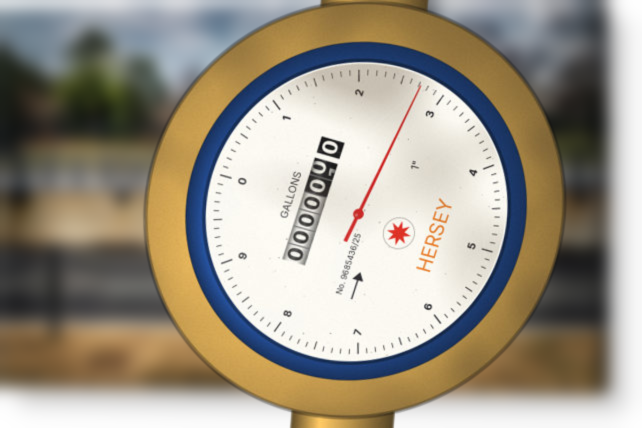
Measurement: 2.7 gal
